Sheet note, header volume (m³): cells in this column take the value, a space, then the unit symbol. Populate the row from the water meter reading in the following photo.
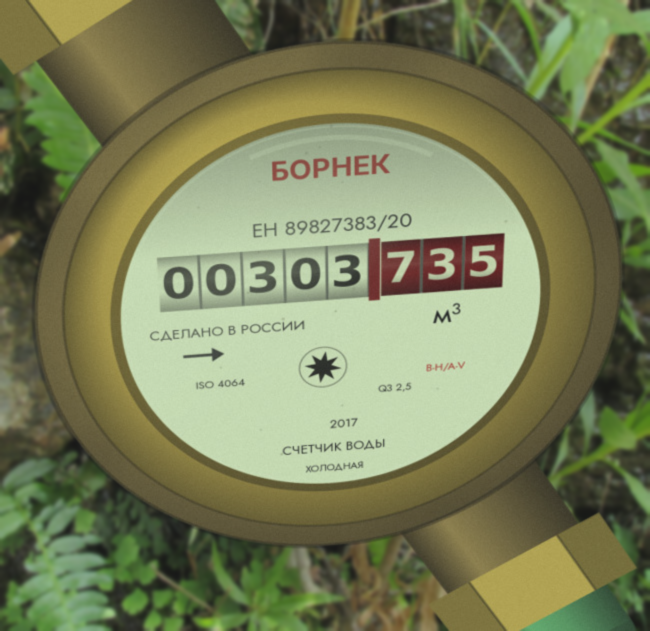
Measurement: 303.735 m³
